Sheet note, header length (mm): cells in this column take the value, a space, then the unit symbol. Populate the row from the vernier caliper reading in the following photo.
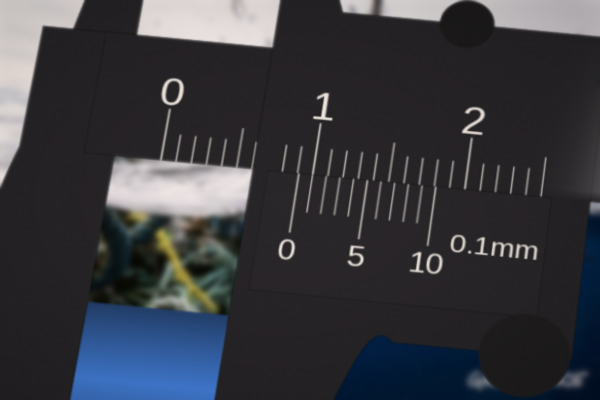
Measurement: 9.1 mm
